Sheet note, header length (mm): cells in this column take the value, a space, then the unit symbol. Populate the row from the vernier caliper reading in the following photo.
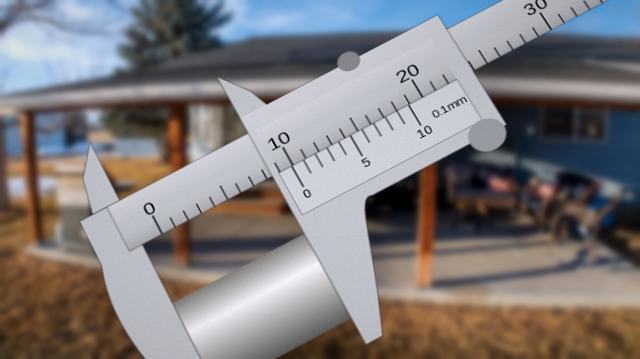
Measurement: 9.9 mm
